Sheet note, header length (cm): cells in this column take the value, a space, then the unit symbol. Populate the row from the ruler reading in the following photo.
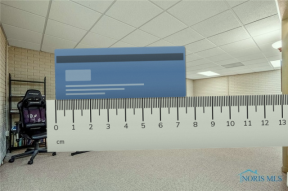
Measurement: 7.5 cm
